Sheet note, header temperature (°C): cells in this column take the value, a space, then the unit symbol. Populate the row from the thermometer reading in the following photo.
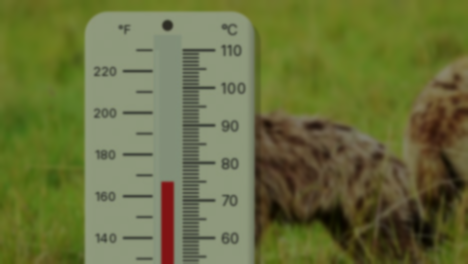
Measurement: 75 °C
